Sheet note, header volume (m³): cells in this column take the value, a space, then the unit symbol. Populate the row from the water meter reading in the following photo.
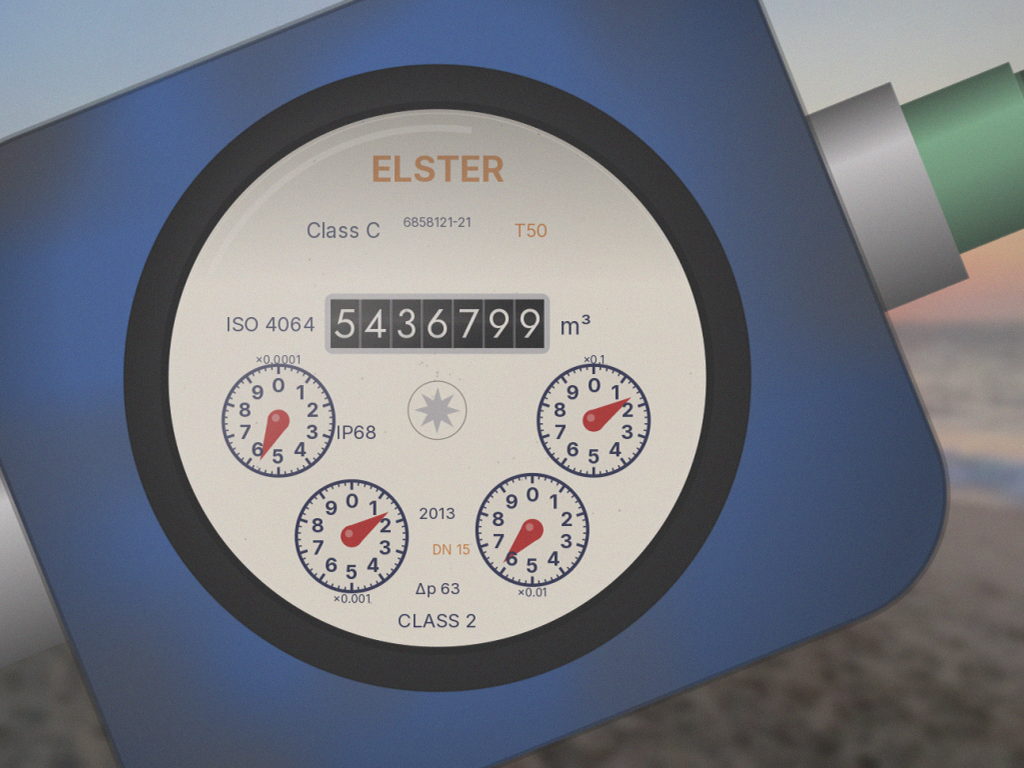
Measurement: 5436799.1615 m³
